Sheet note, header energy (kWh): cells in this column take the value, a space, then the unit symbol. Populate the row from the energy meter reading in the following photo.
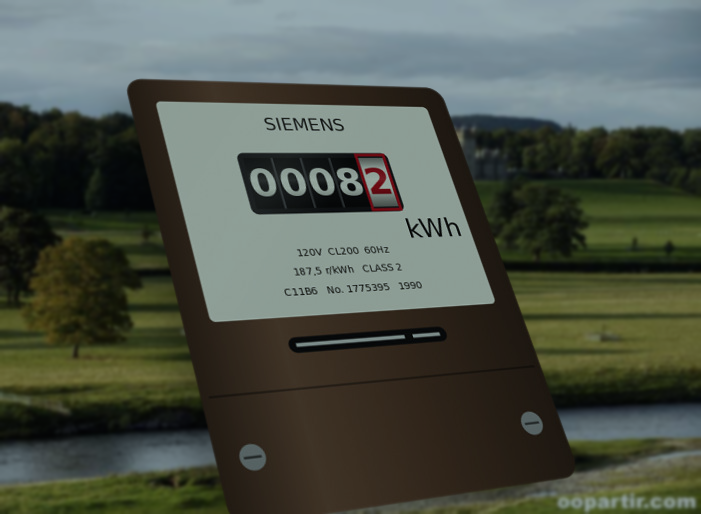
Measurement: 8.2 kWh
